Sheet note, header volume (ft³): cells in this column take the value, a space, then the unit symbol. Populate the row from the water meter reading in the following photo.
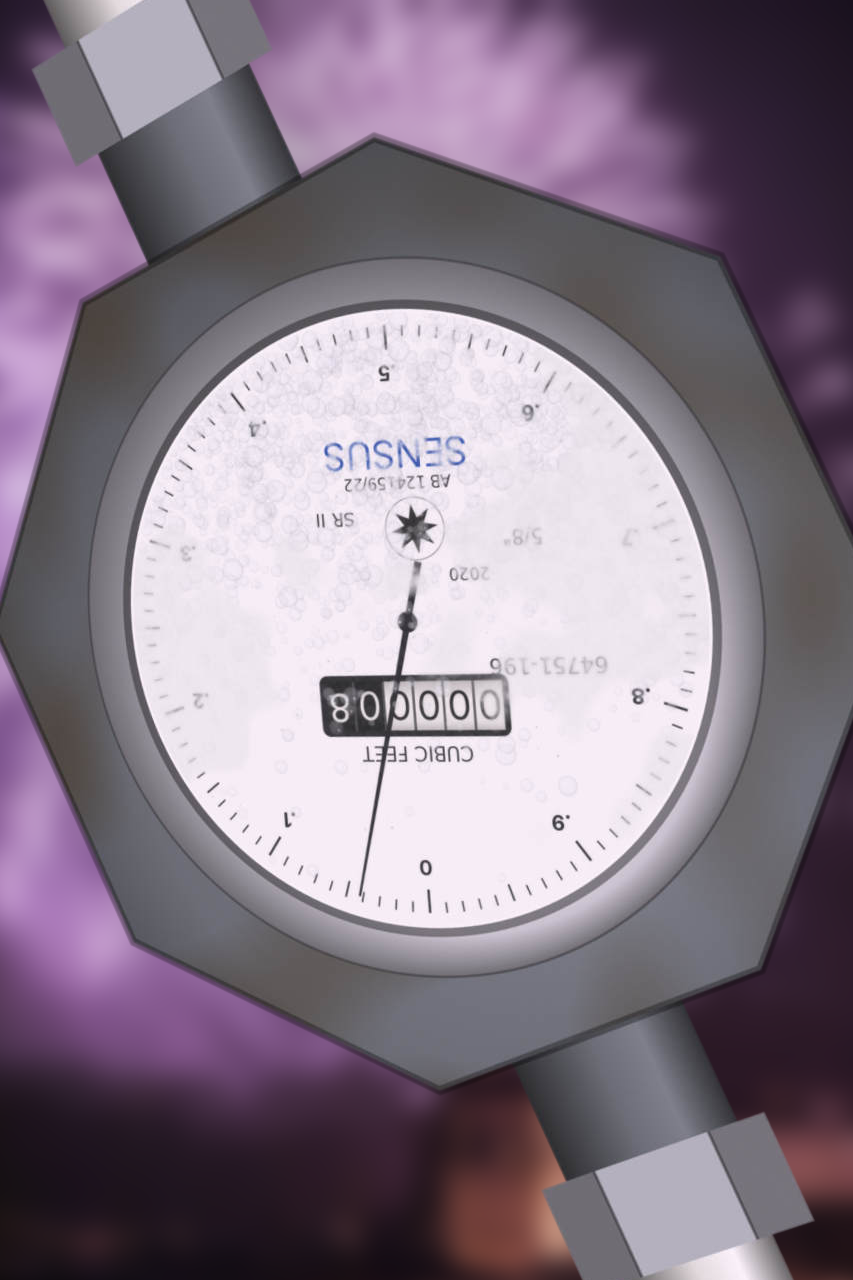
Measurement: 8.04 ft³
